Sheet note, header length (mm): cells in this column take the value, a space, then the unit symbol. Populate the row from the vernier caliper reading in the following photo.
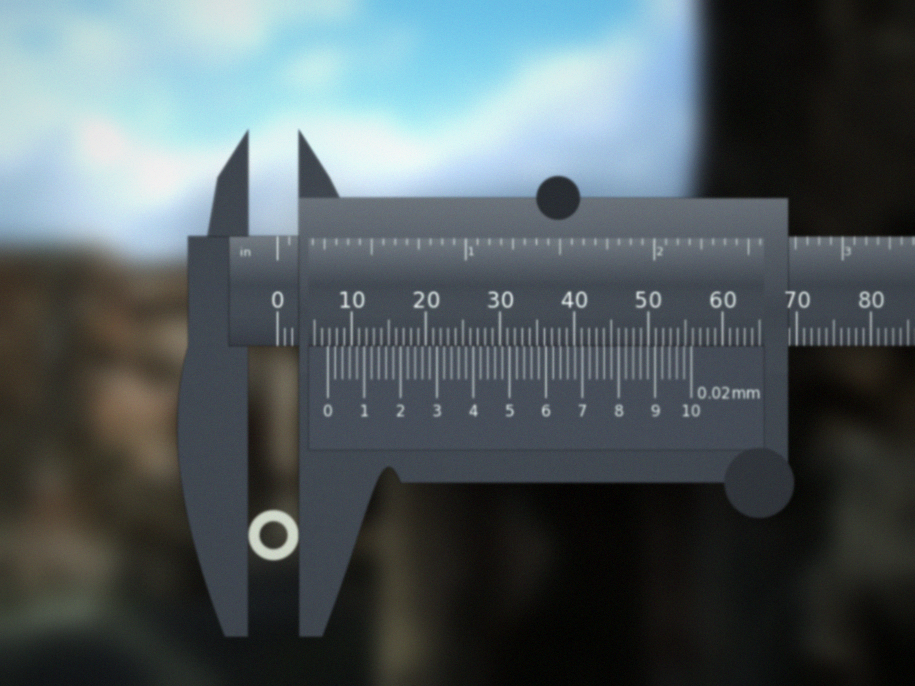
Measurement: 6.8 mm
